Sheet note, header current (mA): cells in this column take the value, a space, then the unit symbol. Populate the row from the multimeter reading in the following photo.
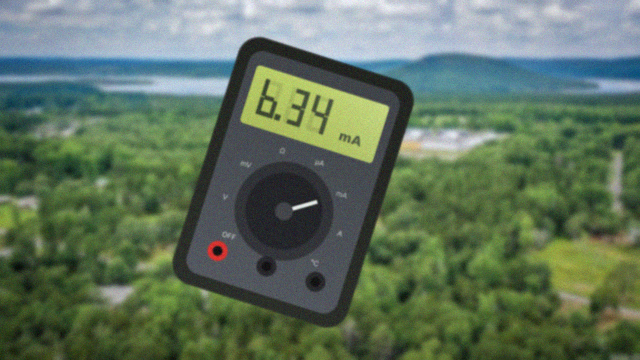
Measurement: 6.34 mA
